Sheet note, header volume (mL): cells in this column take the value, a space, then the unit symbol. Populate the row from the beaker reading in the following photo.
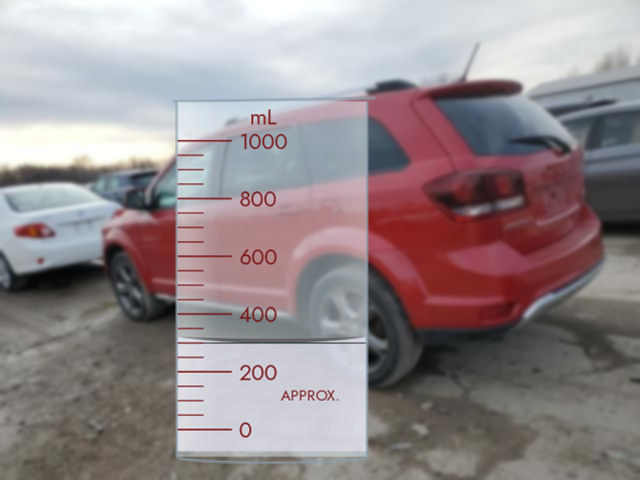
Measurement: 300 mL
